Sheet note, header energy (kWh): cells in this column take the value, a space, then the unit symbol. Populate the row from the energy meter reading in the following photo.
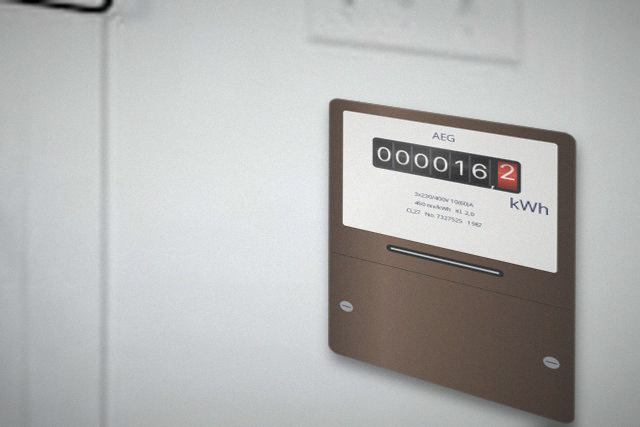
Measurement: 16.2 kWh
